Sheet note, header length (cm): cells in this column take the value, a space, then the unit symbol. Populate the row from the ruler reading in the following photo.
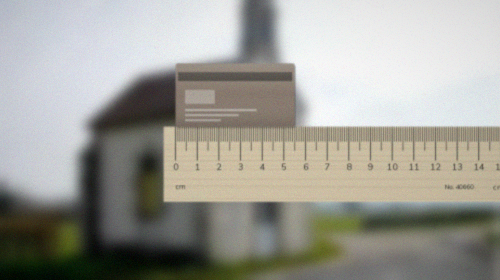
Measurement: 5.5 cm
